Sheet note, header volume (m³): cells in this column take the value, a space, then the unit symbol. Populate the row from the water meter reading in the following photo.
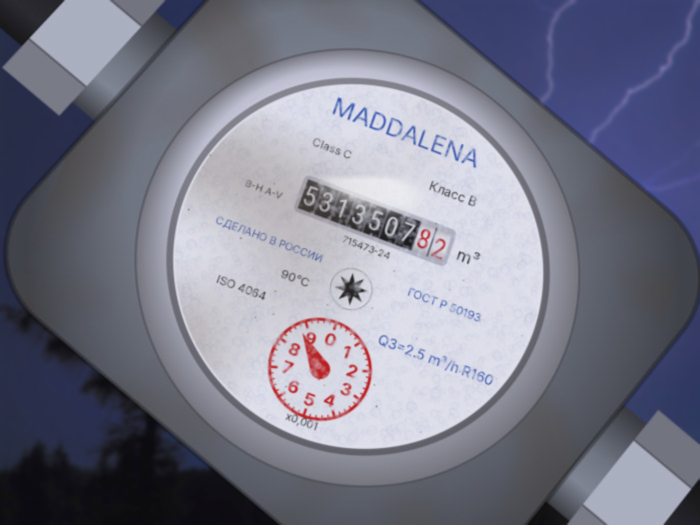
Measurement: 5313507.818 m³
